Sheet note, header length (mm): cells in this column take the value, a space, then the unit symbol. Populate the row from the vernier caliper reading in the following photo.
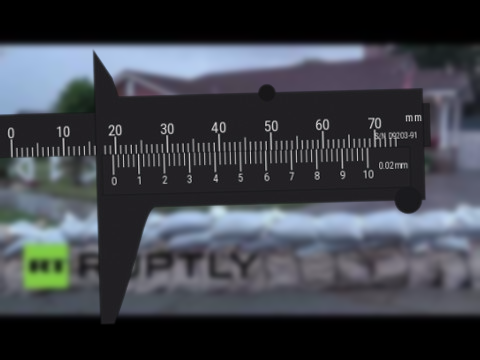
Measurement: 19.5 mm
